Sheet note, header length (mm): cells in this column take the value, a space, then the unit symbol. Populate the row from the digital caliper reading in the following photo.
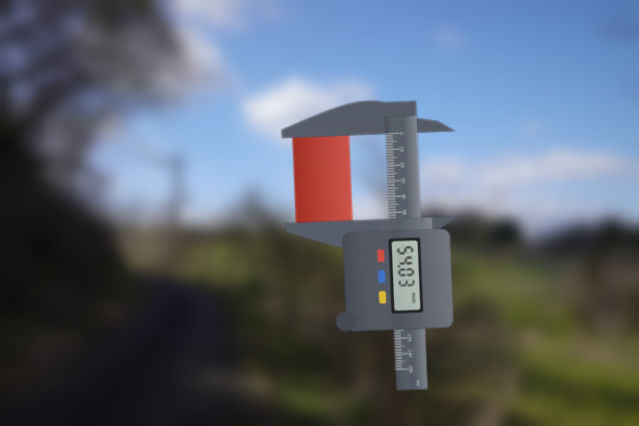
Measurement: 54.03 mm
